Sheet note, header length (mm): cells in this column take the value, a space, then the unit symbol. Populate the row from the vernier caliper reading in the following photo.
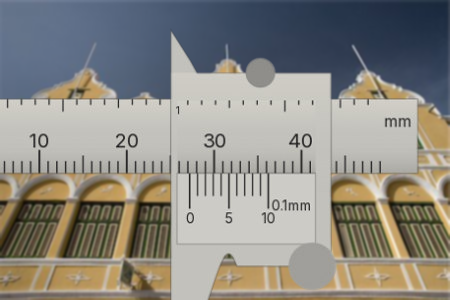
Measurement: 27.2 mm
